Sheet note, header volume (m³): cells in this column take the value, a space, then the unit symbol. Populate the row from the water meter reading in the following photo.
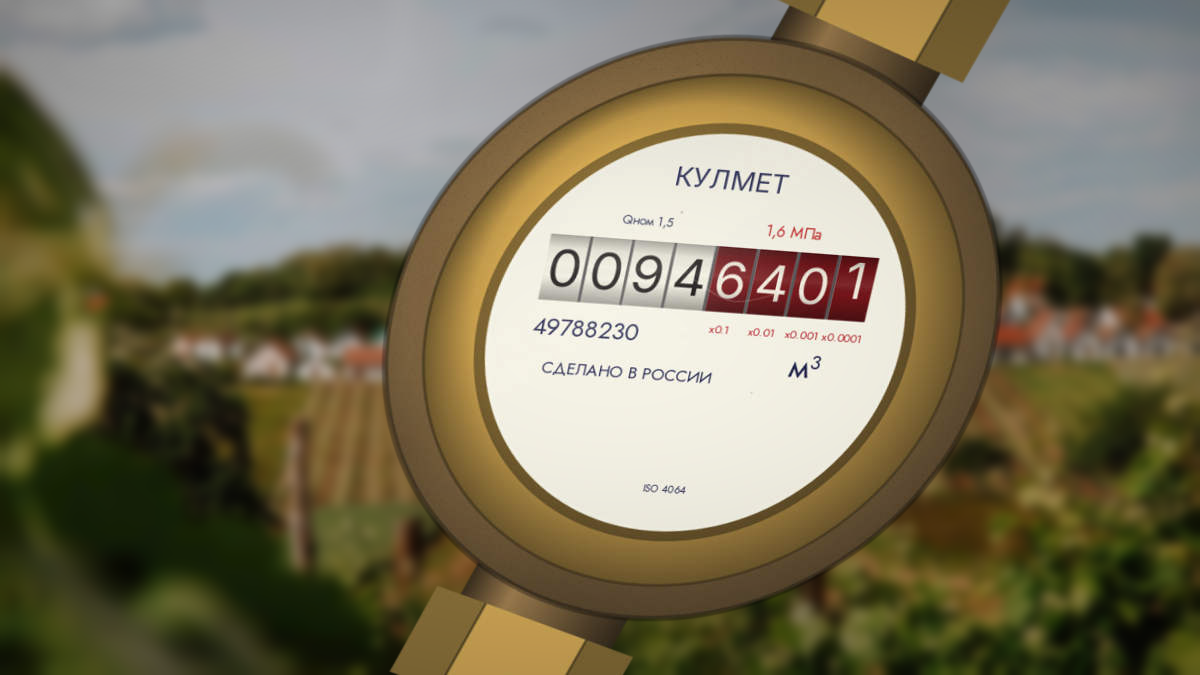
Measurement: 94.6401 m³
